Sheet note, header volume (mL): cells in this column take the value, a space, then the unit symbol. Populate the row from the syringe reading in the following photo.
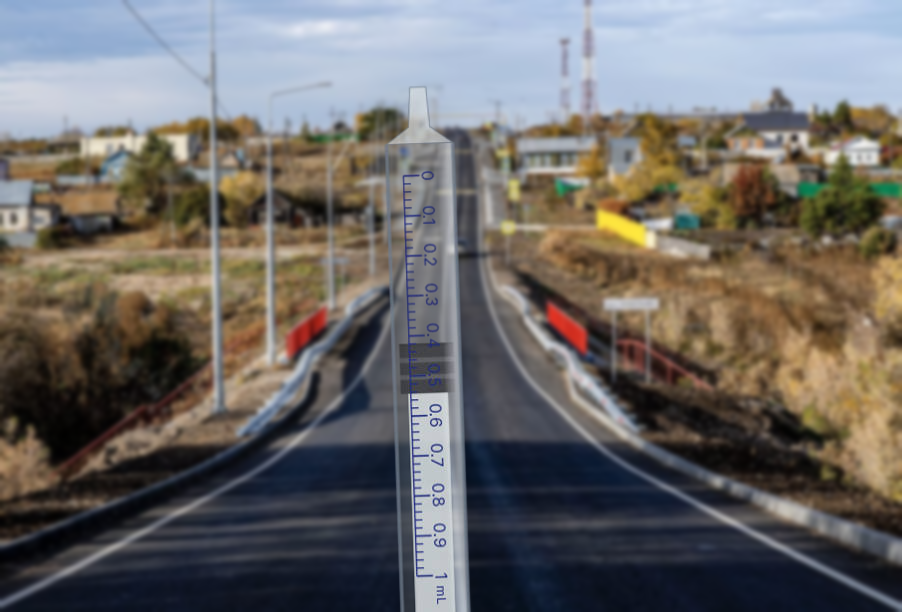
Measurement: 0.42 mL
